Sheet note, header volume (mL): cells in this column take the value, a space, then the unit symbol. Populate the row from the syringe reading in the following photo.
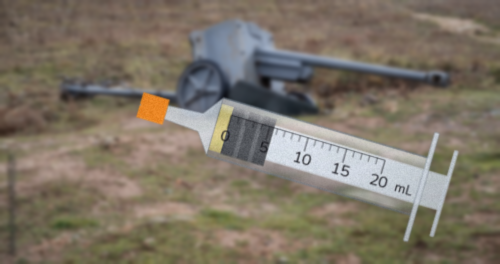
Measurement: 0 mL
